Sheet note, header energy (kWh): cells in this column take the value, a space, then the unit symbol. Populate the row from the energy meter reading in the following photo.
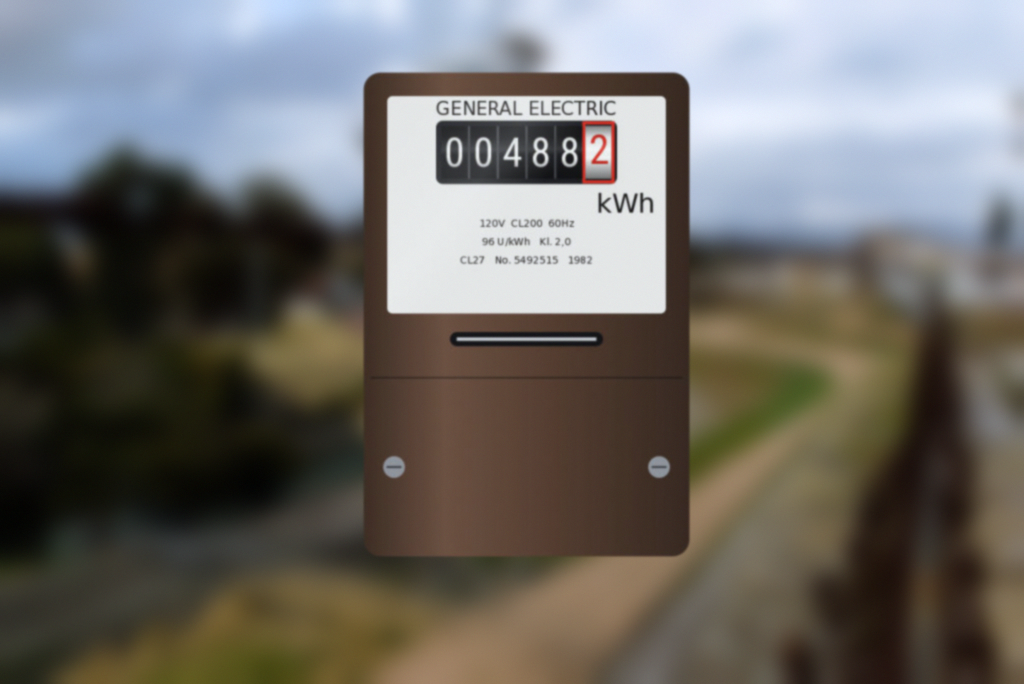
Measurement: 488.2 kWh
